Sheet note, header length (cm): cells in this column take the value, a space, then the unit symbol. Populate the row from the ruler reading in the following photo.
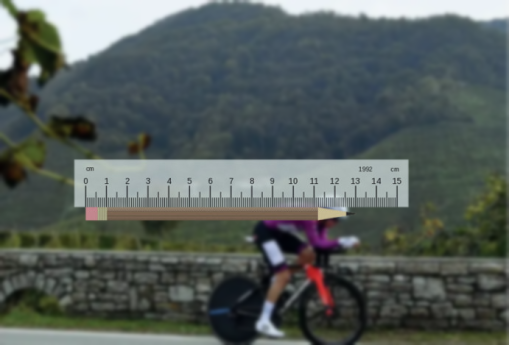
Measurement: 13 cm
